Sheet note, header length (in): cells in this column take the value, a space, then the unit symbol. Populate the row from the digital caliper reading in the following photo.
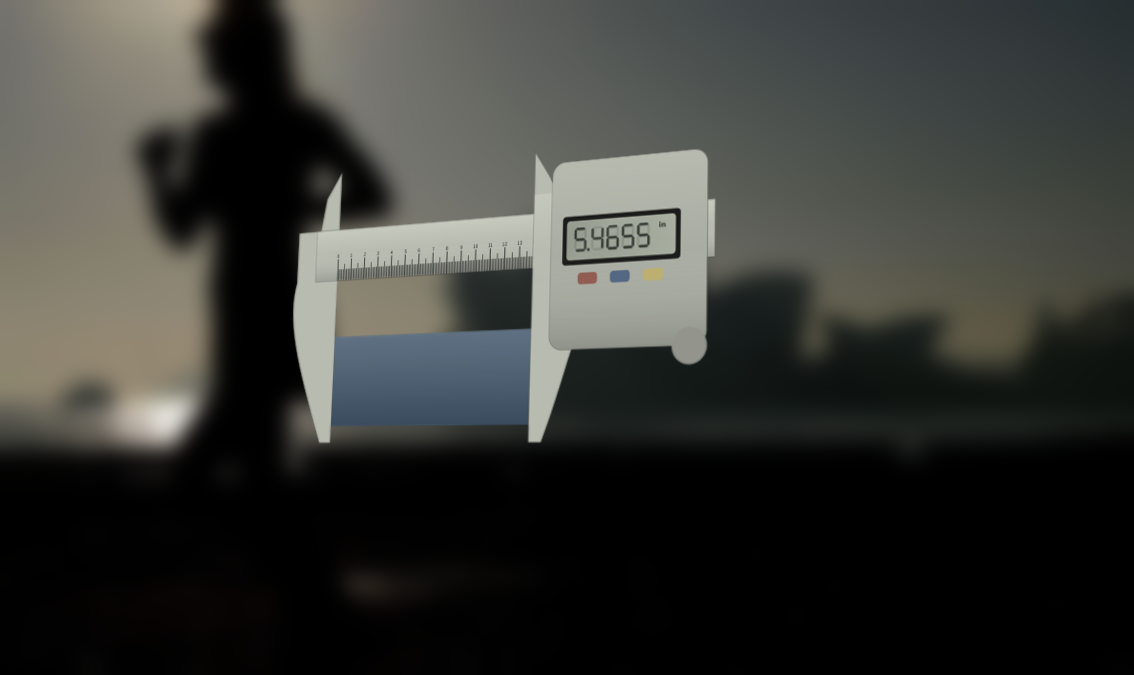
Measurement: 5.4655 in
